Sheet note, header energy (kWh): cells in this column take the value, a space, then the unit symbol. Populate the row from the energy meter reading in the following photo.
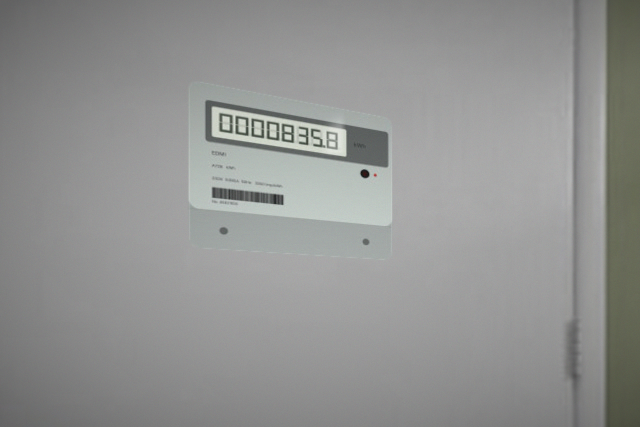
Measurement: 835.8 kWh
